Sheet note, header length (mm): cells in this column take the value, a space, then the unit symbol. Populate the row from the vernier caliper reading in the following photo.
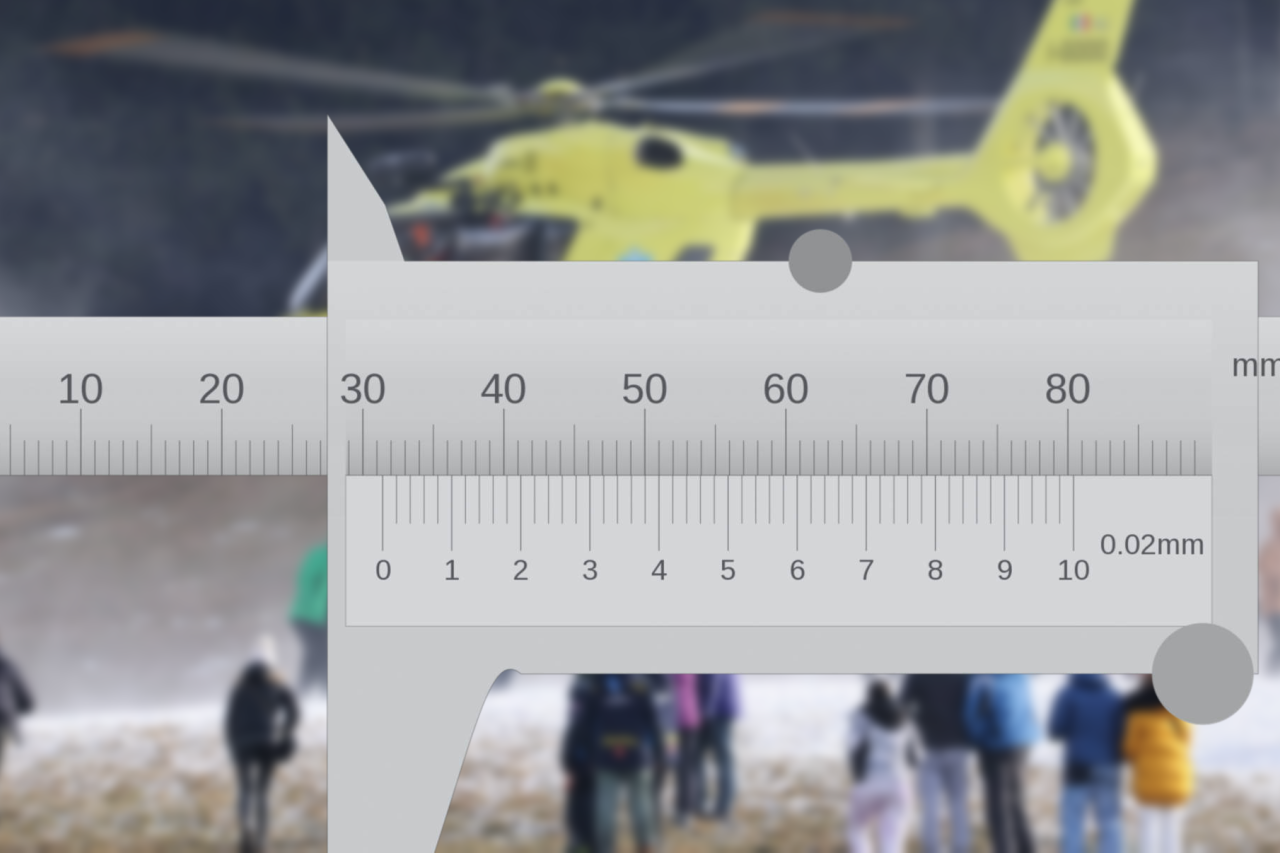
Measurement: 31.4 mm
